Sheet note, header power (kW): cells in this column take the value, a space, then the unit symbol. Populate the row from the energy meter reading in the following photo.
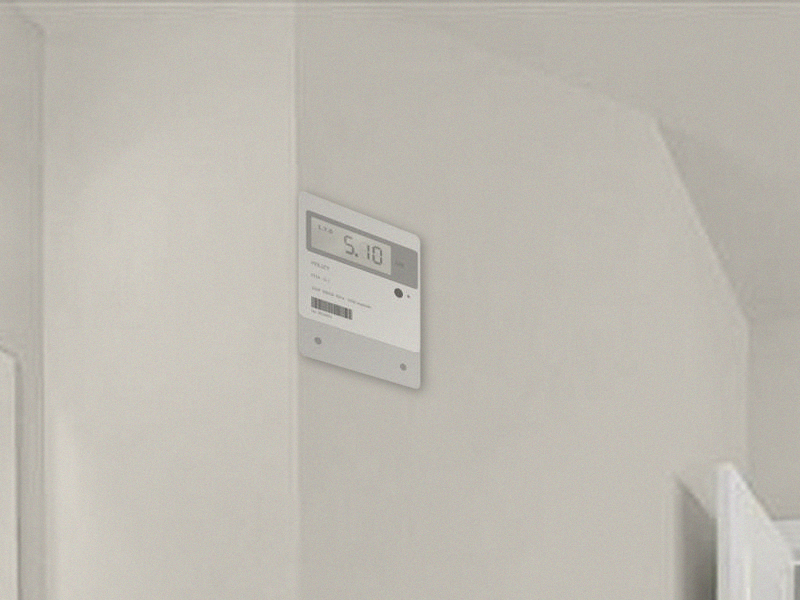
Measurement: 5.10 kW
